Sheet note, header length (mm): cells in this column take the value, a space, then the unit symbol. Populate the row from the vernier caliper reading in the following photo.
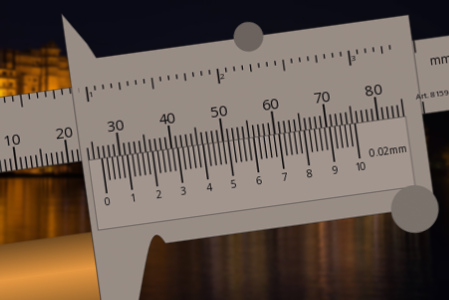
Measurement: 26.5 mm
